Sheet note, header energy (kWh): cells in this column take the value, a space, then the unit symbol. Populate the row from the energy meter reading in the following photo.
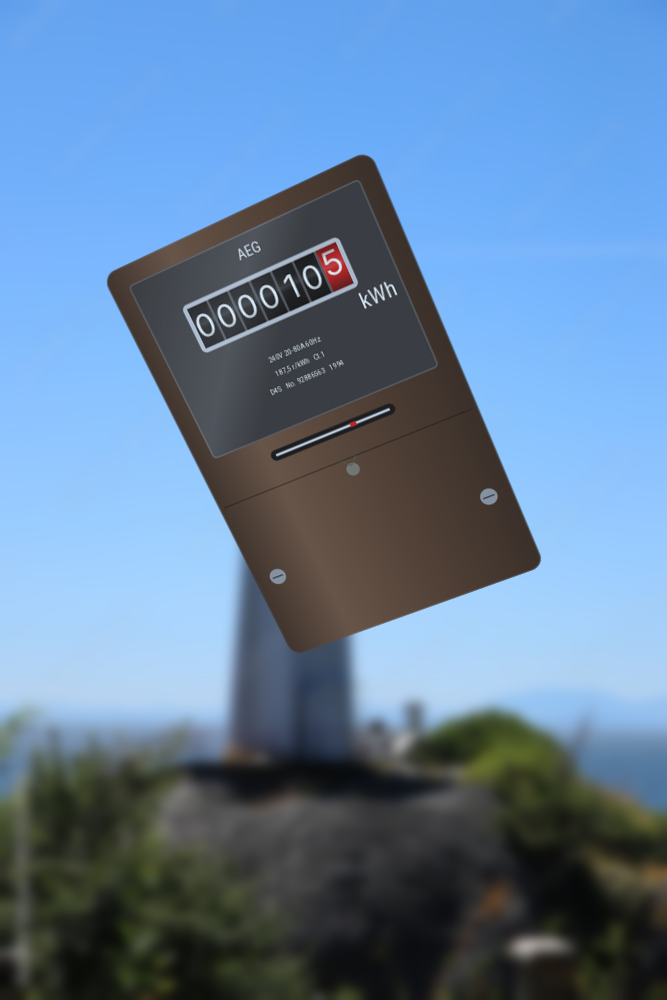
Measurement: 10.5 kWh
